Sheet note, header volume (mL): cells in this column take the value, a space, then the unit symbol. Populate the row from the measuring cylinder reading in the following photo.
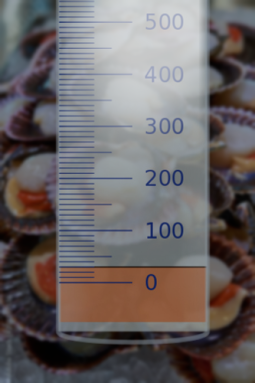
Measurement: 30 mL
